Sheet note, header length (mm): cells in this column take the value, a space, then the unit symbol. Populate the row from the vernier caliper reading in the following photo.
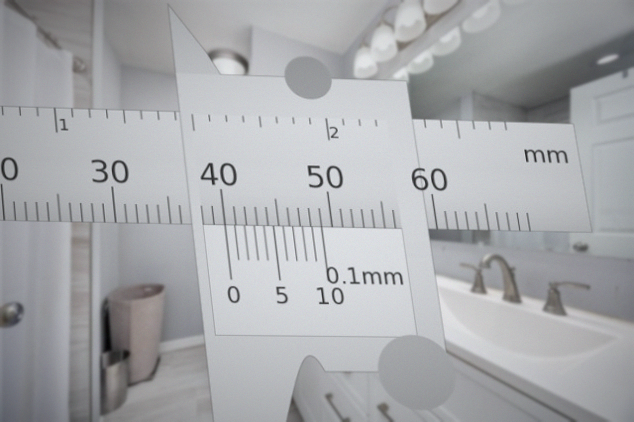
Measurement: 40.0 mm
